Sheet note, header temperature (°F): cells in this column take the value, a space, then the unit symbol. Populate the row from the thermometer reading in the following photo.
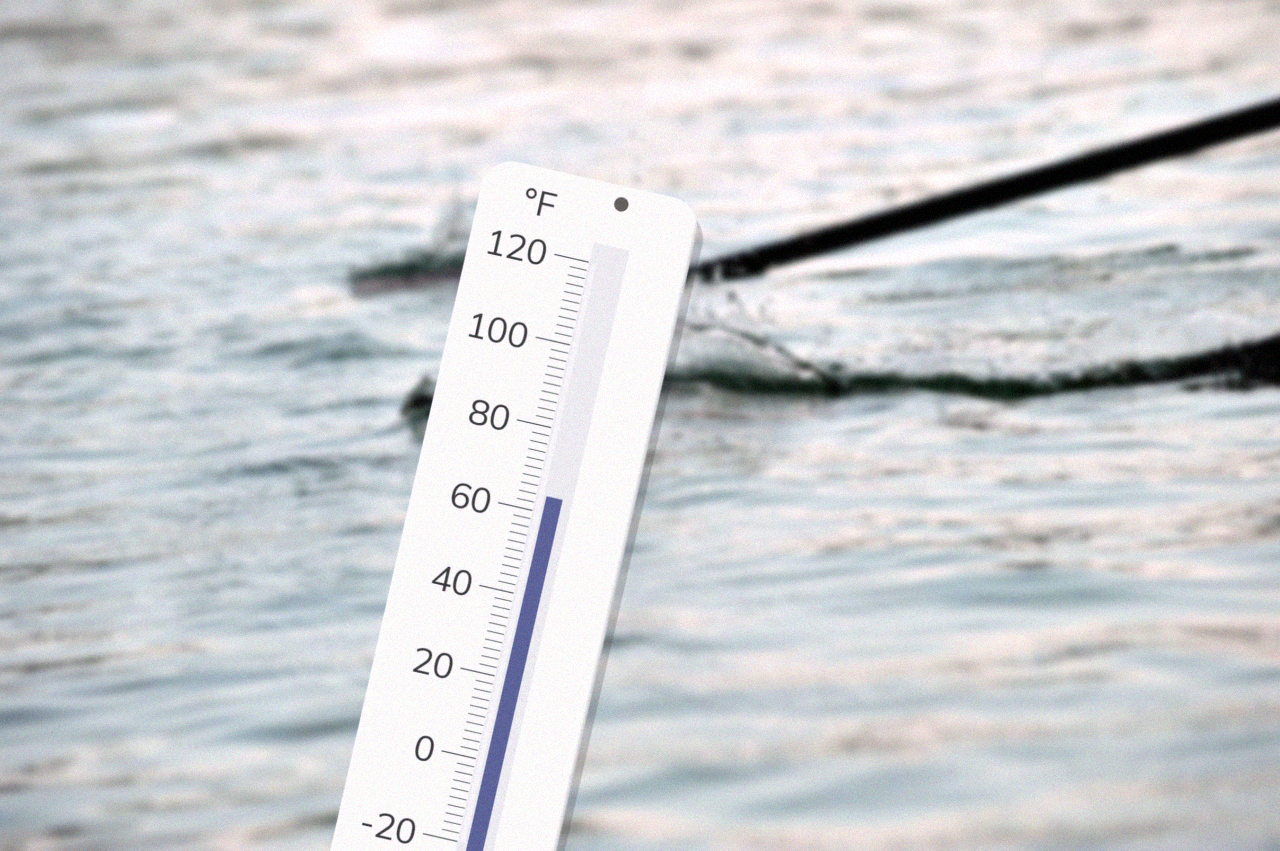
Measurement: 64 °F
